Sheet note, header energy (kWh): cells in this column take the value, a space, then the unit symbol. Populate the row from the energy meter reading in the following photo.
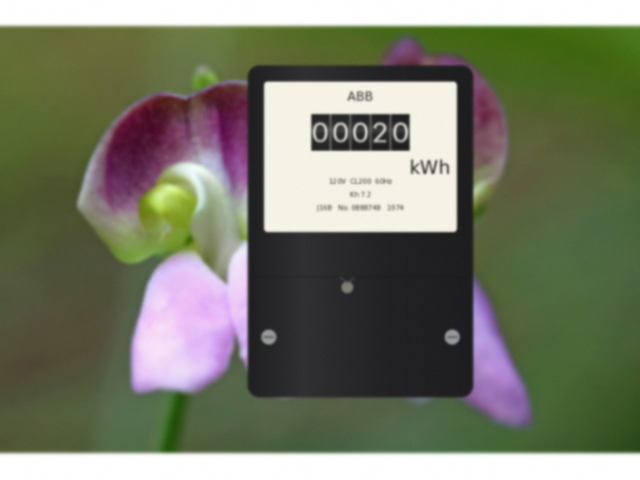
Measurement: 20 kWh
